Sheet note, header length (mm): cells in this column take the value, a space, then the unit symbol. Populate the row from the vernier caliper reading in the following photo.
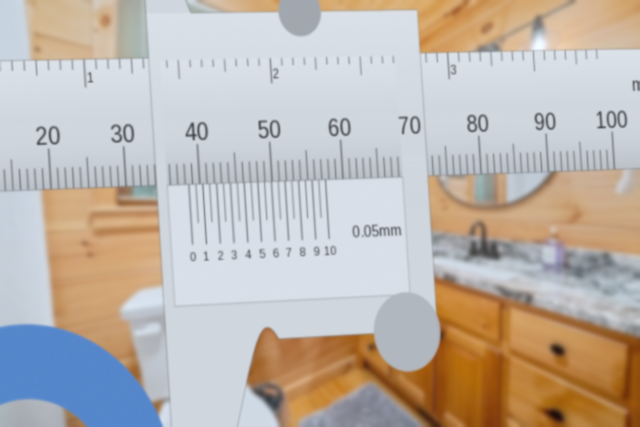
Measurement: 38.5 mm
